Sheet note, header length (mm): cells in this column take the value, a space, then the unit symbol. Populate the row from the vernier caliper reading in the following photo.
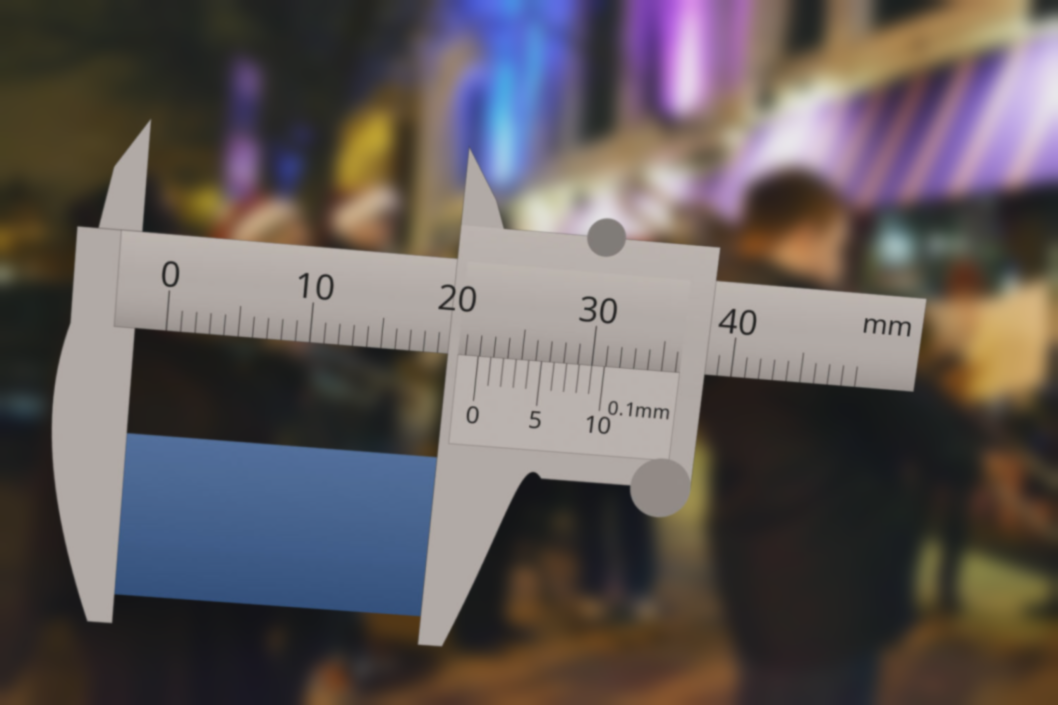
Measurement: 21.9 mm
